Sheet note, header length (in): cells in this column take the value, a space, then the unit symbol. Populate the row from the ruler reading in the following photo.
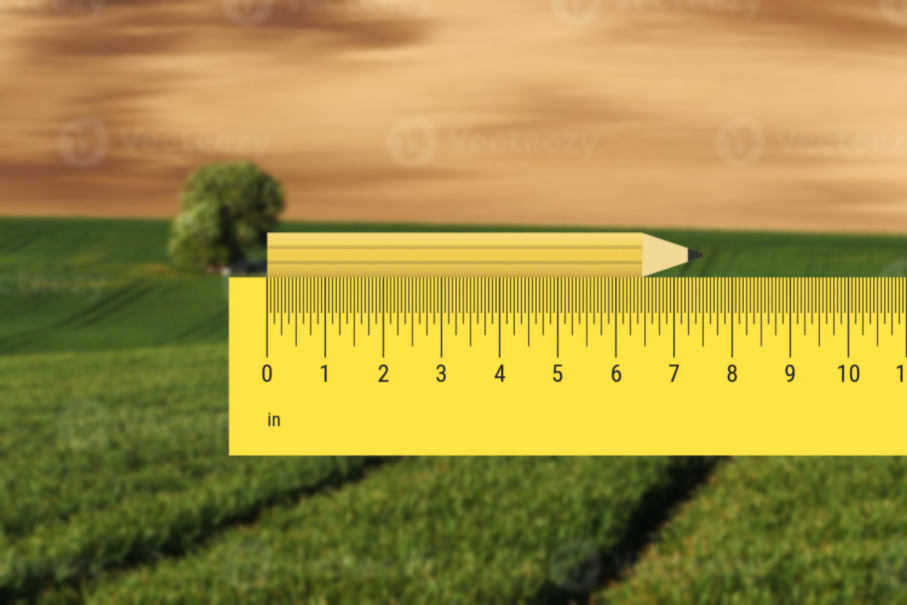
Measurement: 7.5 in
